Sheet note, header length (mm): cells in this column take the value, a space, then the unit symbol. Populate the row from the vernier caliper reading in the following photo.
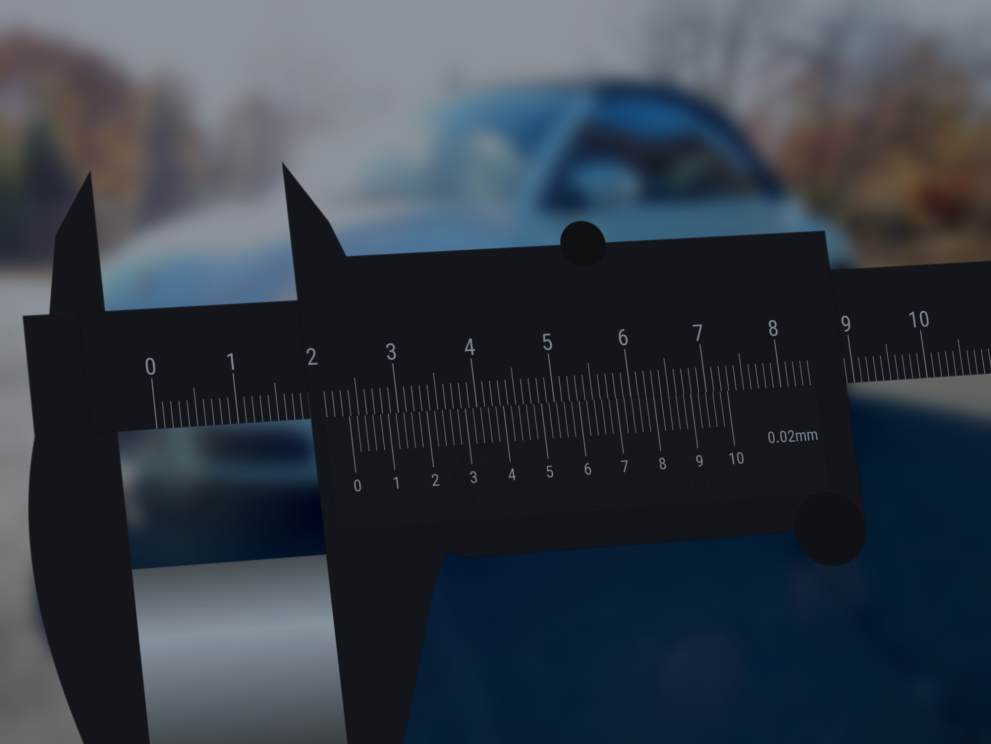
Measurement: 23.8 mm
